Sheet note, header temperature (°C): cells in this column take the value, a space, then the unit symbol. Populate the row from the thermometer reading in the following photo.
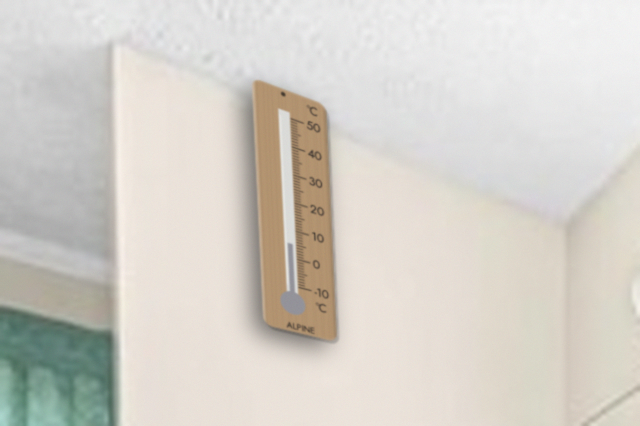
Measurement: 5 °C
